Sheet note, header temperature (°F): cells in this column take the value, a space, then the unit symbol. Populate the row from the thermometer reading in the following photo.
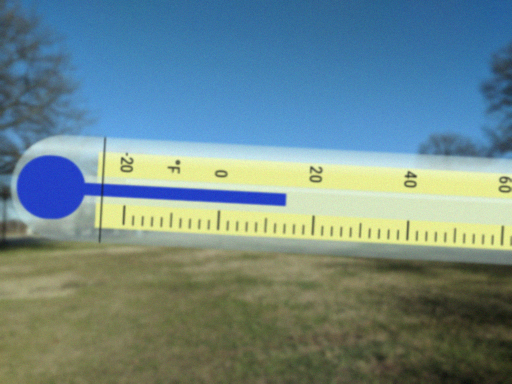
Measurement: 14 °F
